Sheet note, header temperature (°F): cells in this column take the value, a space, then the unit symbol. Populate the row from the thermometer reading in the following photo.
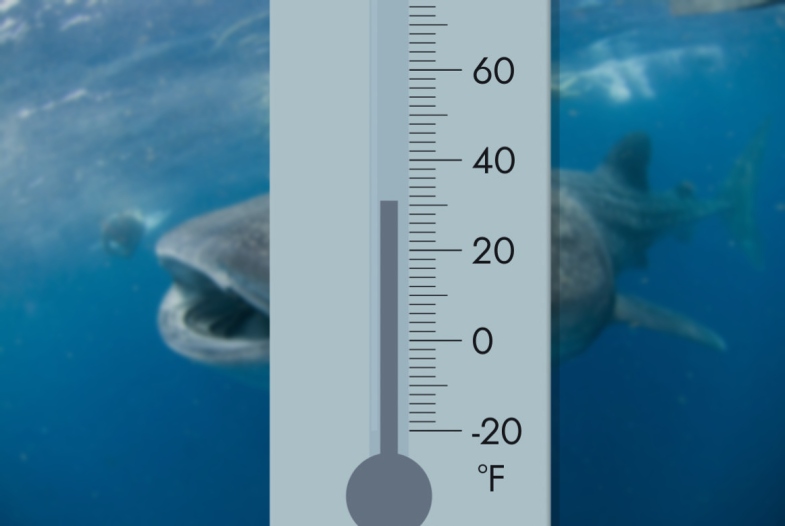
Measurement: 31 °F
